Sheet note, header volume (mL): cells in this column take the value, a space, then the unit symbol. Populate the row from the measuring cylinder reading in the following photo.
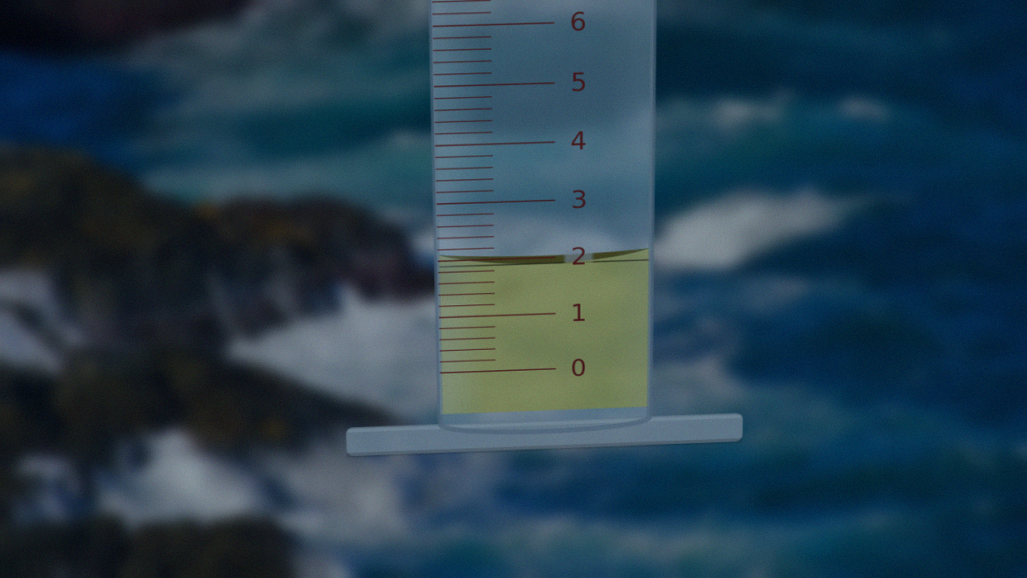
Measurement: 1.9 mL
